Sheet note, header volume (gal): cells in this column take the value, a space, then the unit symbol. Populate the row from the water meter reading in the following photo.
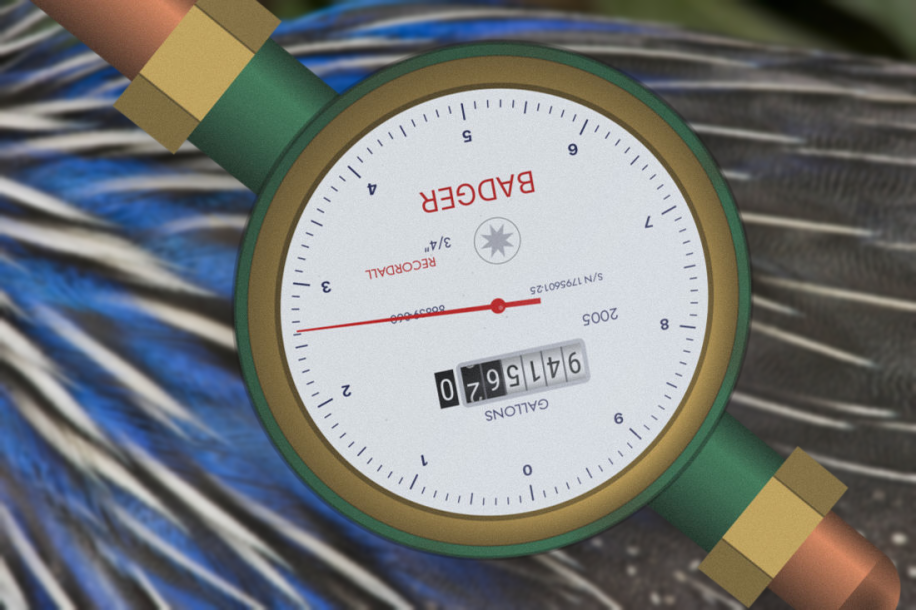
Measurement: 9415622.6 gal
